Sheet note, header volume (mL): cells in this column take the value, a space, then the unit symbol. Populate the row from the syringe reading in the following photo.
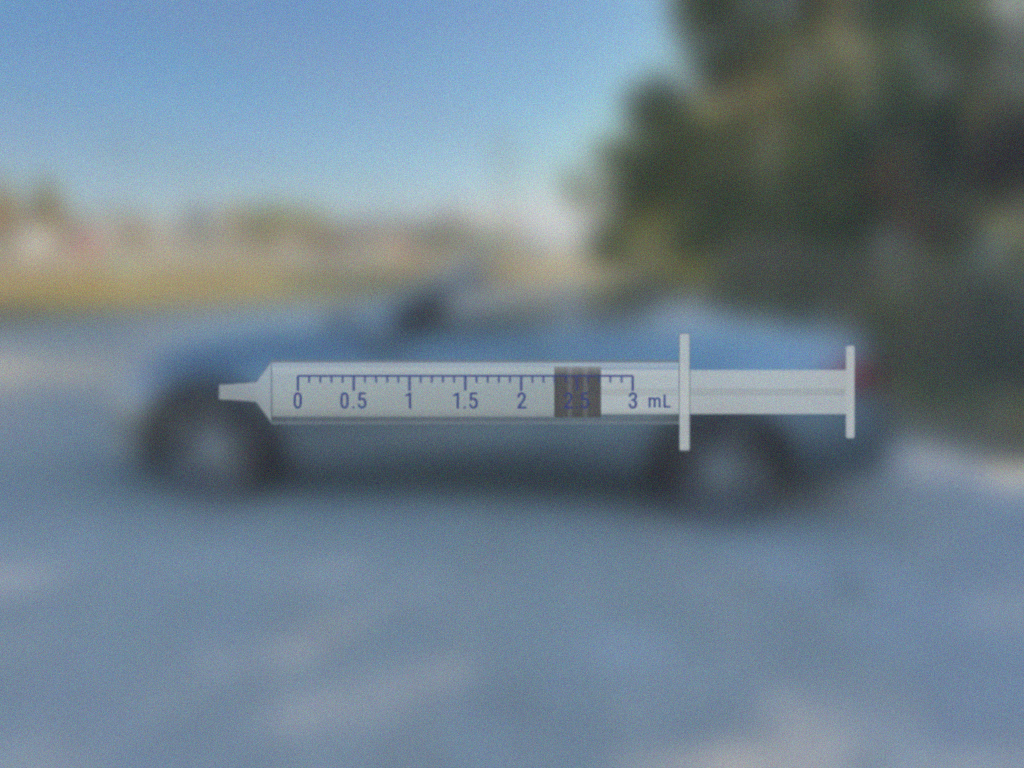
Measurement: 2.3 mL
